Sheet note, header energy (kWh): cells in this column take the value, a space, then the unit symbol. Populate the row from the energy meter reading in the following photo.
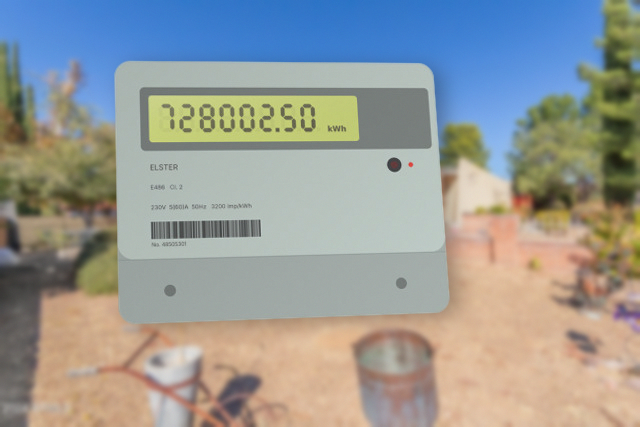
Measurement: 728002.50 kWh
